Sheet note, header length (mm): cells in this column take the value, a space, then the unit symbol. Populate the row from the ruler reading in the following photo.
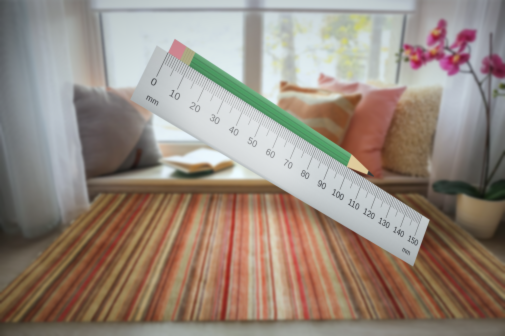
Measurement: 115 mm
